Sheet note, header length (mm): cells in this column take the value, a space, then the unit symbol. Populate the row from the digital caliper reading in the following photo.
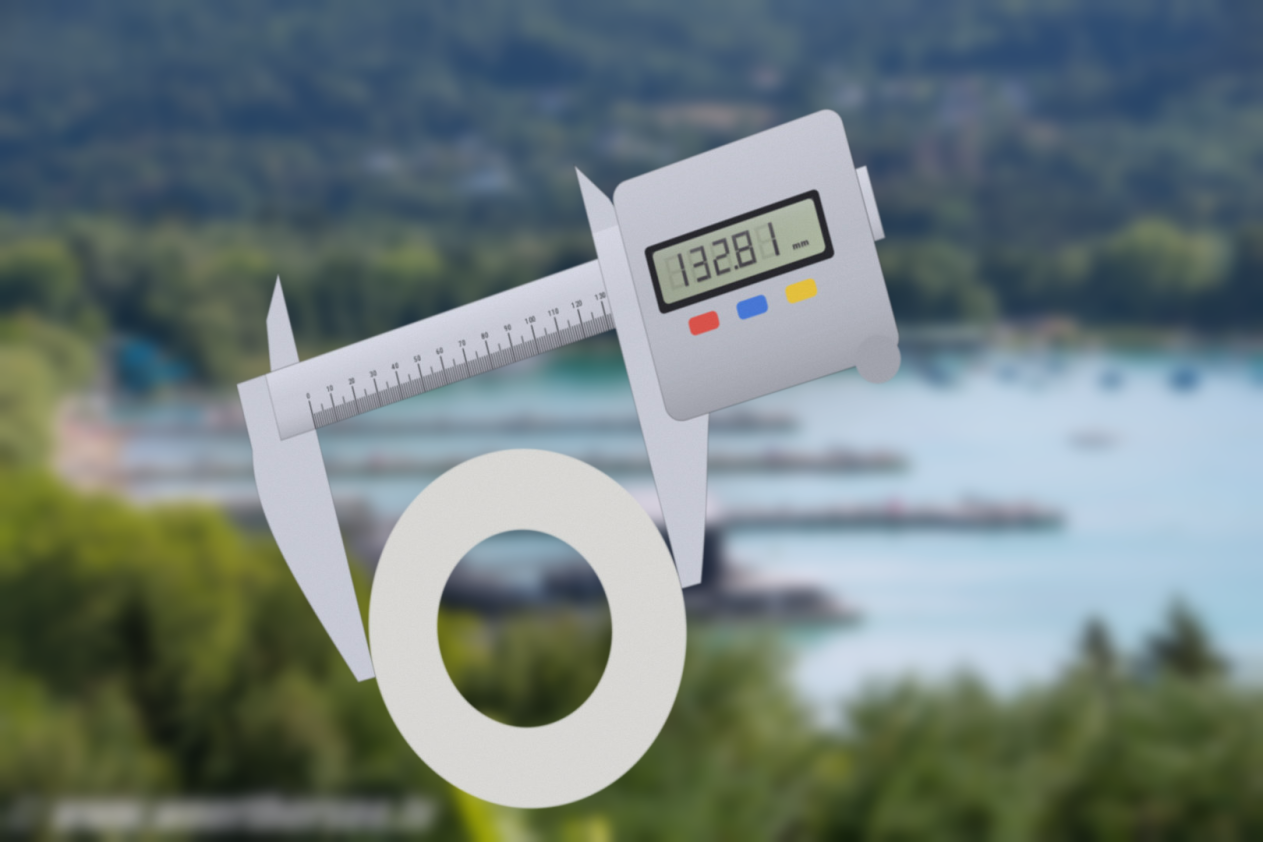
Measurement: 132.81 mm
